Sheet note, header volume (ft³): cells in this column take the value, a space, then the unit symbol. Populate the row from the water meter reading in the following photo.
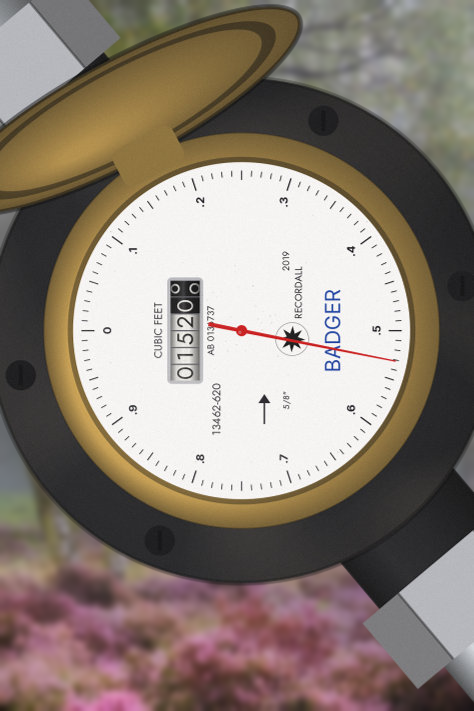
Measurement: 15208.53 ft³
